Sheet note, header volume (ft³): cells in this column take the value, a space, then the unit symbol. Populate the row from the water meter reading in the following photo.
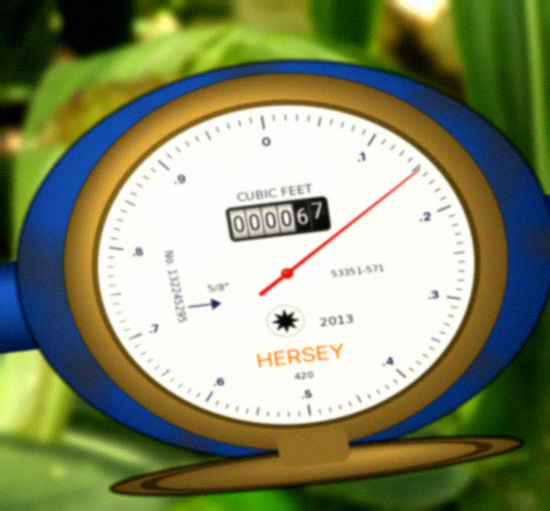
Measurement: 67.15 ft³
